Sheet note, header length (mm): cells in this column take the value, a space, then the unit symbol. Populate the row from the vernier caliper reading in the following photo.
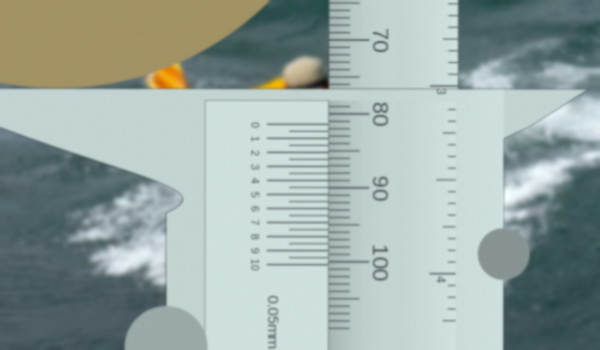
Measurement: 81.4 mm
